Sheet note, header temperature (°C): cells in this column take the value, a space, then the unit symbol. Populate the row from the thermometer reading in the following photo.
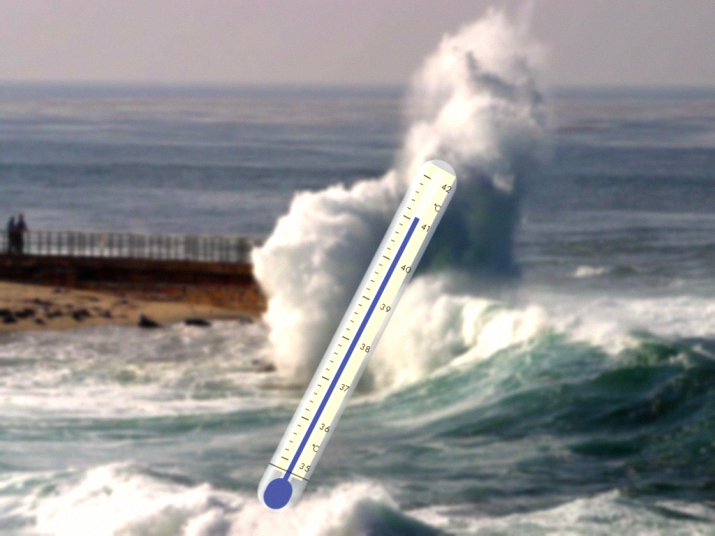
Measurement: 41.1 °C
